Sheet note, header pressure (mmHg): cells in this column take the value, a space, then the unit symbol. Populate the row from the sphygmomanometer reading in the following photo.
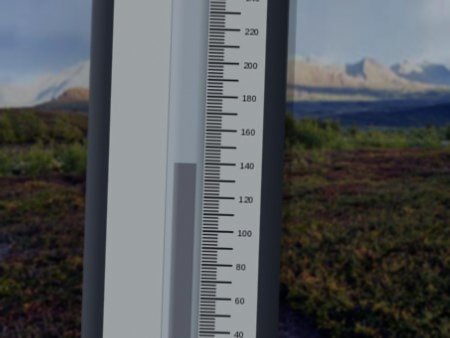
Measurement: 140 mmHg
